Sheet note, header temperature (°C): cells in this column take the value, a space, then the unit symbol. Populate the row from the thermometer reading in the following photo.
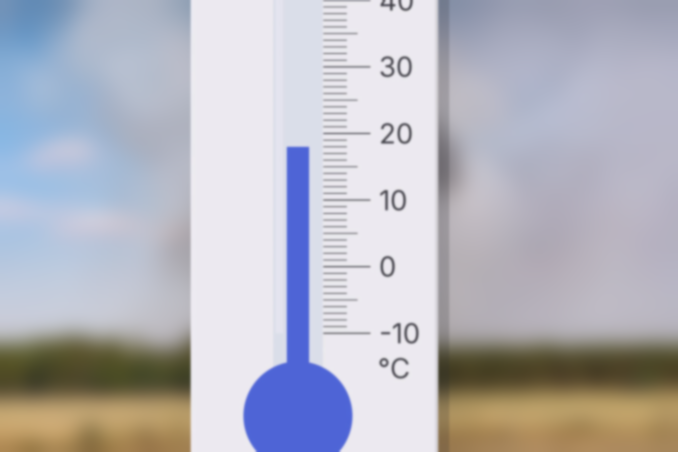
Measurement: 18 °C
